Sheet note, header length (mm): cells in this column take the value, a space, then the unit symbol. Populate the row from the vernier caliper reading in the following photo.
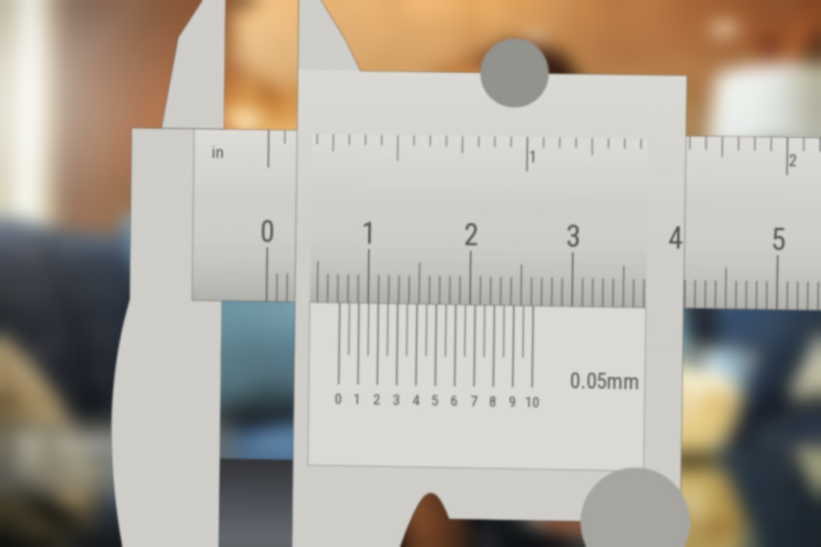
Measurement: 7.2 mm
